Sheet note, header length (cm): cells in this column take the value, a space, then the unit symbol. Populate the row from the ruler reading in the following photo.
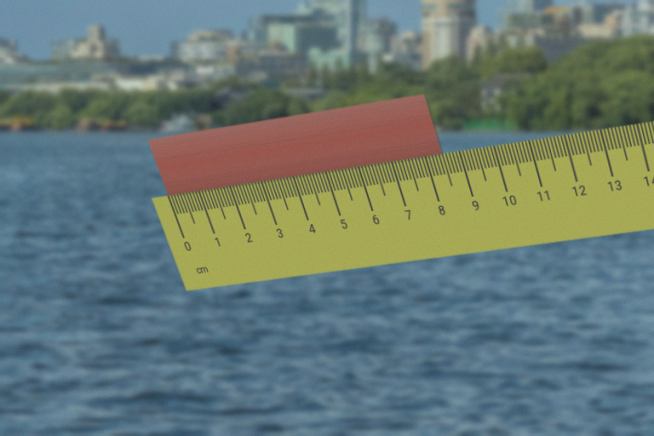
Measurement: 8.5 cm
